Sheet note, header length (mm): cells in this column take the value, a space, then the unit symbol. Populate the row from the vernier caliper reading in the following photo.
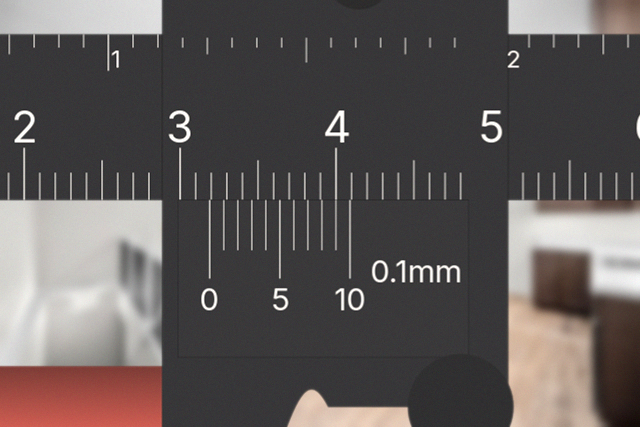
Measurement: 31.9 mm
